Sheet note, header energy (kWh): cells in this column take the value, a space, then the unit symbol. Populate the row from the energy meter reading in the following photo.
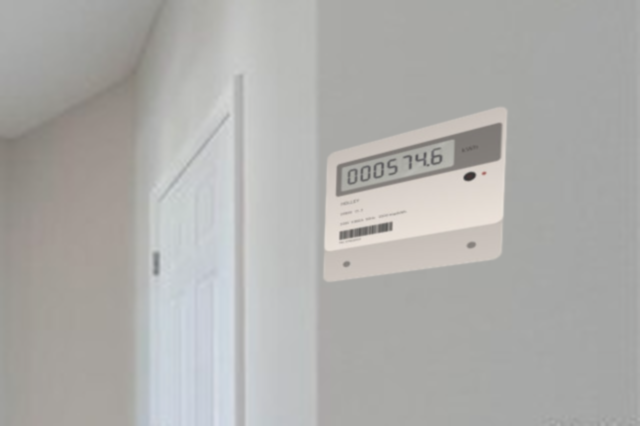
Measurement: 574.6 kWh
